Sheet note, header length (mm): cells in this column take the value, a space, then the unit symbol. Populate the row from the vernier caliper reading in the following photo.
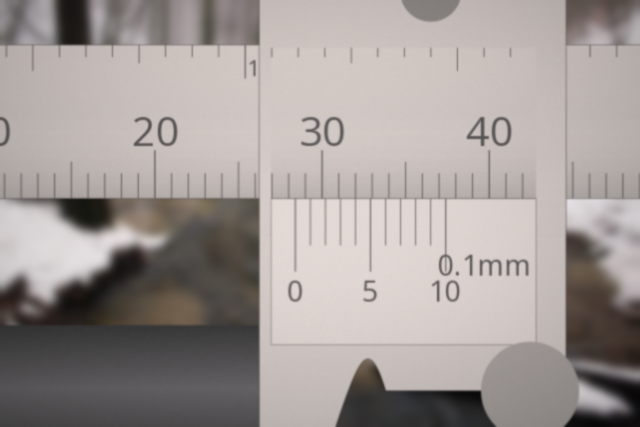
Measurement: 28.4 mm
